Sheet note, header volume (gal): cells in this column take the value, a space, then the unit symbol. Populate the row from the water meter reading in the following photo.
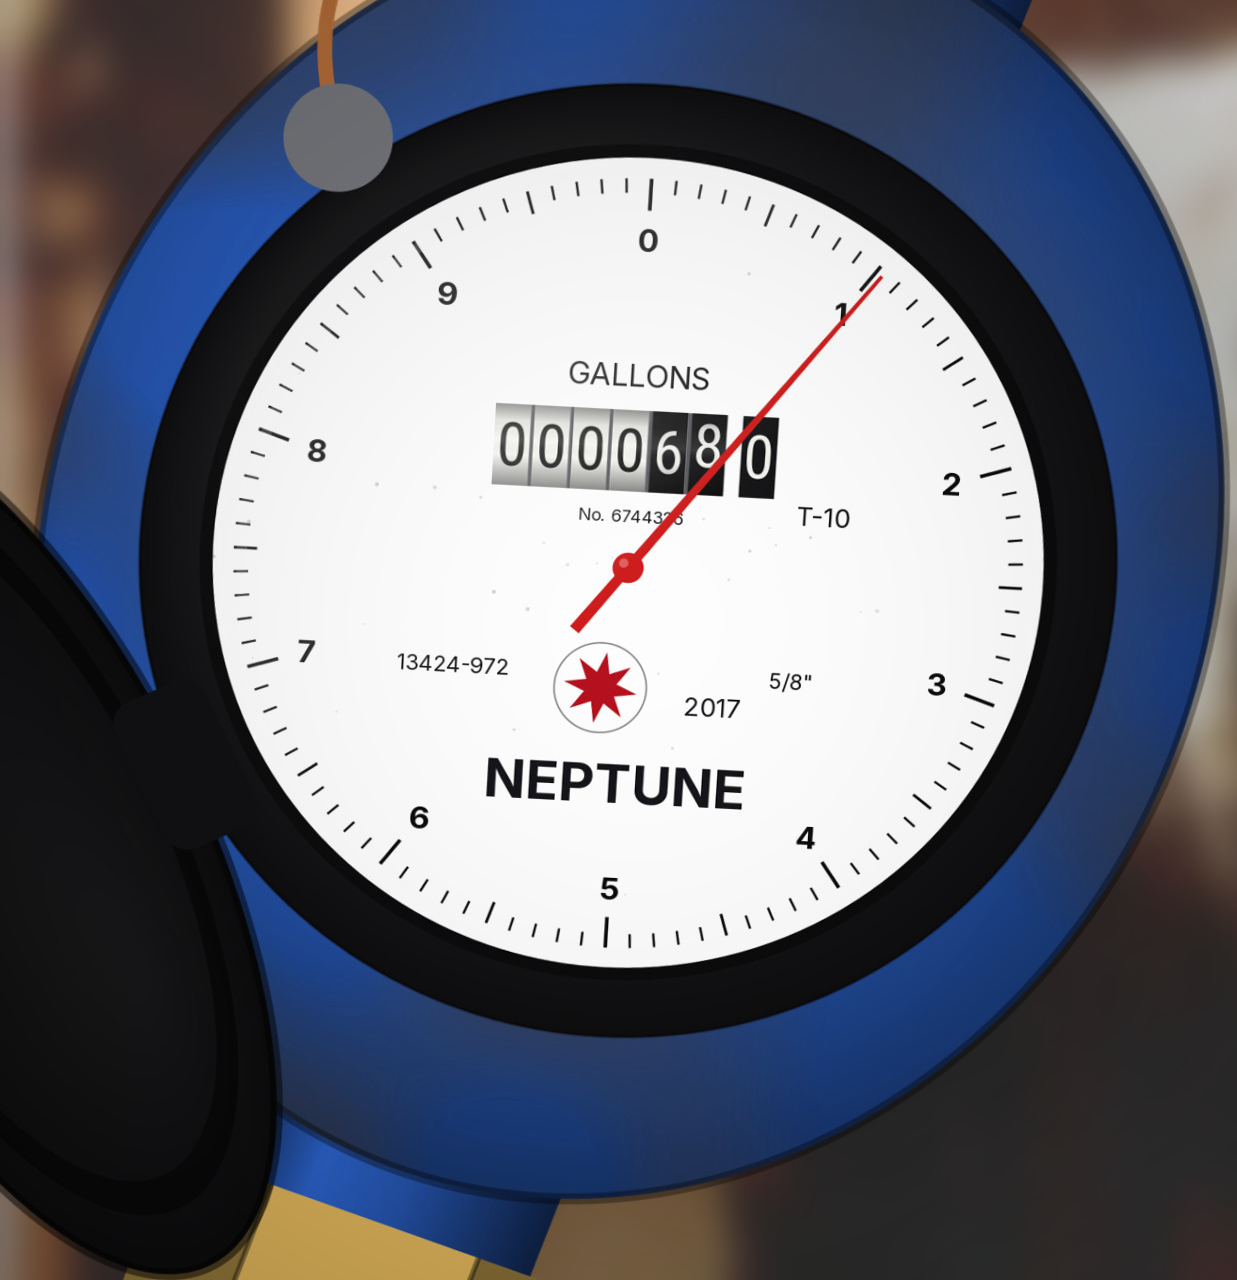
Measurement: 681.0 gal
